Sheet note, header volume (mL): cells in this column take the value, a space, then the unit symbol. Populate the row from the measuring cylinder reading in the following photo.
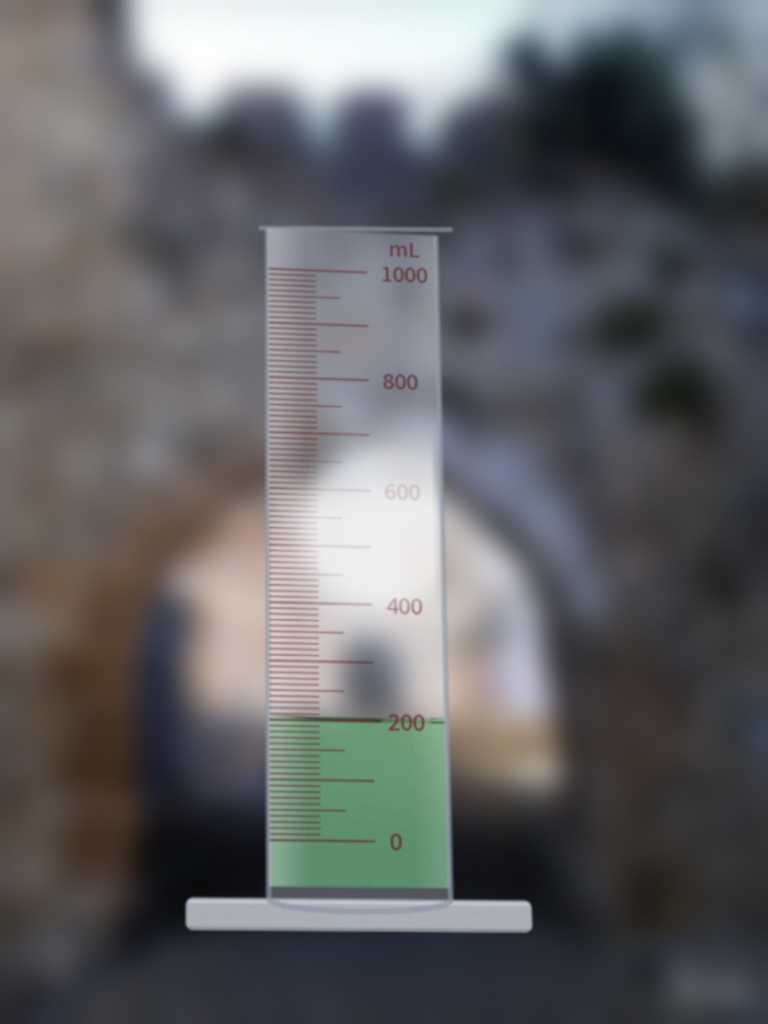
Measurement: 200 mL
